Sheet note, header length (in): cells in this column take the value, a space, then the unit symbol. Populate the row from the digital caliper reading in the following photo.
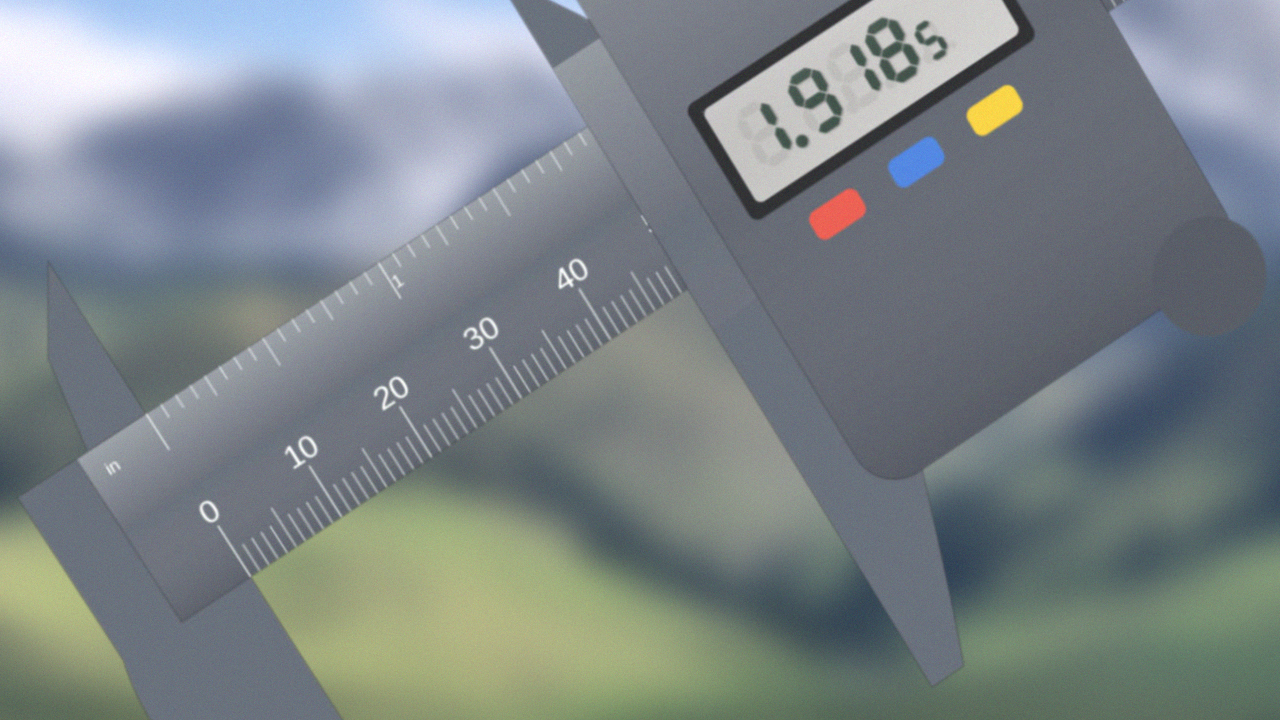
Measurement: 1.9185 in
